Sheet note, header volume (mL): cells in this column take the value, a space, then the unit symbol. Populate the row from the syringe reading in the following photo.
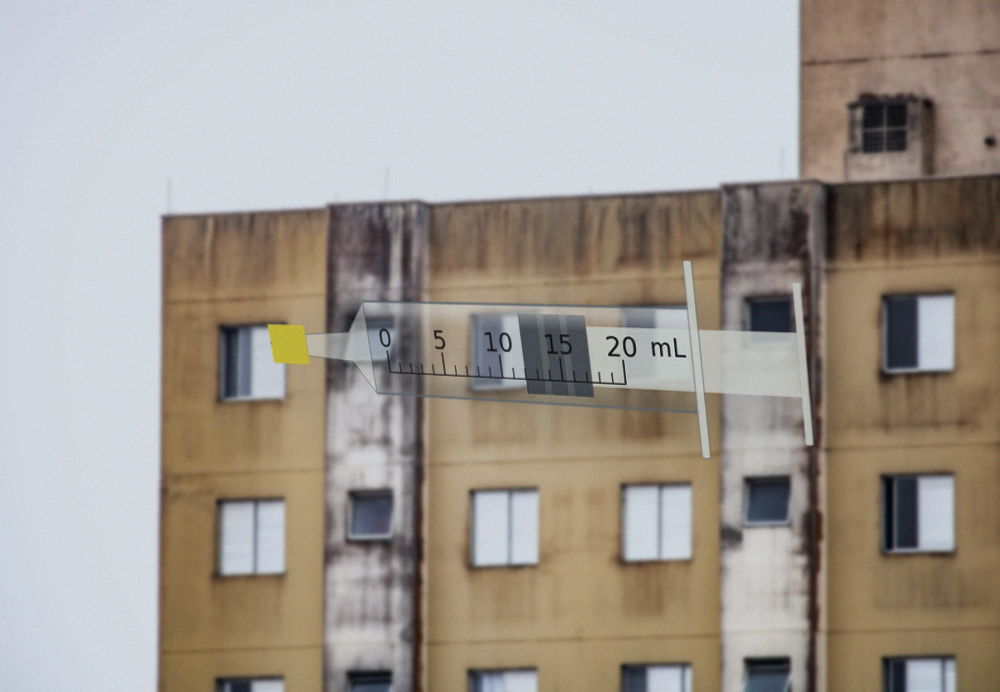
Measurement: 12 mL
